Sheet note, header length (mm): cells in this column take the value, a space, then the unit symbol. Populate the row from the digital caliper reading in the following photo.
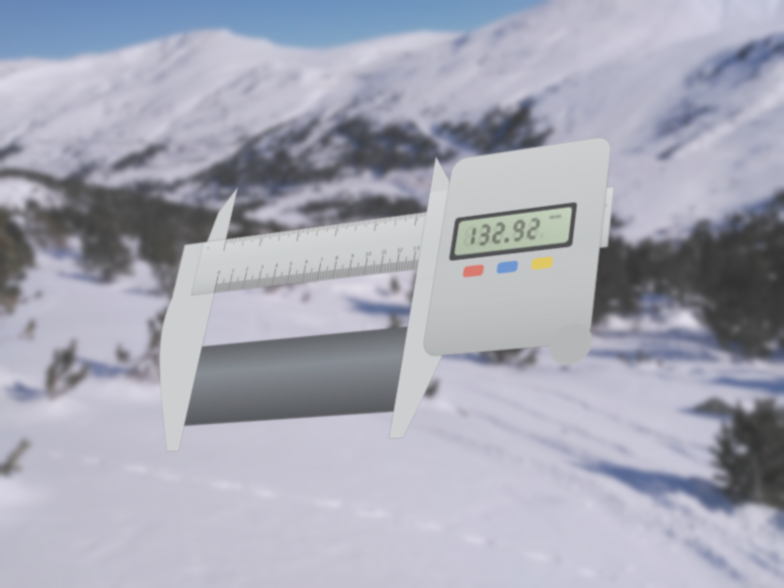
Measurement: 132.92 mm
